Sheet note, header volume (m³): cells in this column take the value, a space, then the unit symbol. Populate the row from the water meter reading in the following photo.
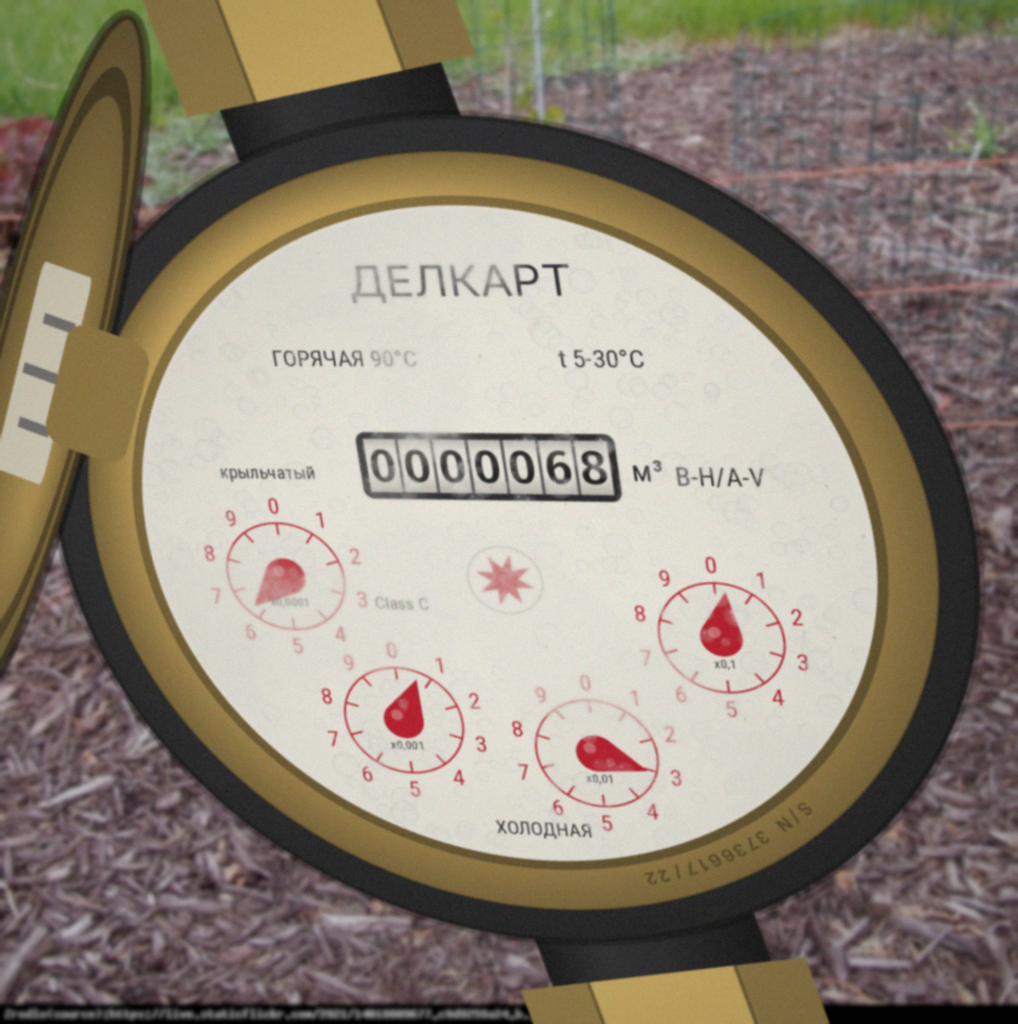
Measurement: 68.0306 m³
